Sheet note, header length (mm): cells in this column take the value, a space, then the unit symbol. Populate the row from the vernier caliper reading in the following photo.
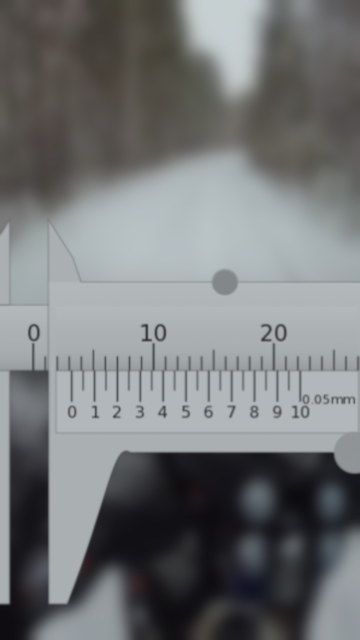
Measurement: 3.2 mm
